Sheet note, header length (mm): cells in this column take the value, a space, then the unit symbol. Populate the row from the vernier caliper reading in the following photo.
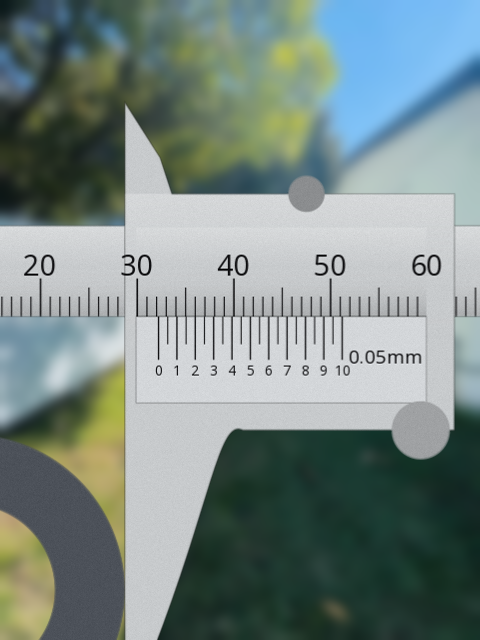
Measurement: 32.2 mm
